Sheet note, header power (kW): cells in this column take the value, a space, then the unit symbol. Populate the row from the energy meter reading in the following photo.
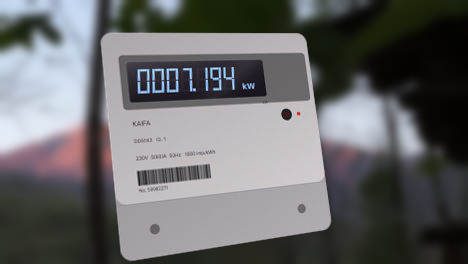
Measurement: 7.194 kW
